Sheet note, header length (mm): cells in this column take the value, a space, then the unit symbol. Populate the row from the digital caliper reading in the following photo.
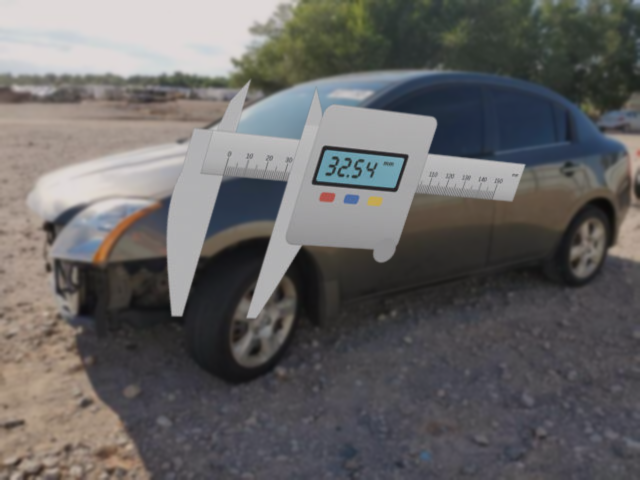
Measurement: 32.54 mm
